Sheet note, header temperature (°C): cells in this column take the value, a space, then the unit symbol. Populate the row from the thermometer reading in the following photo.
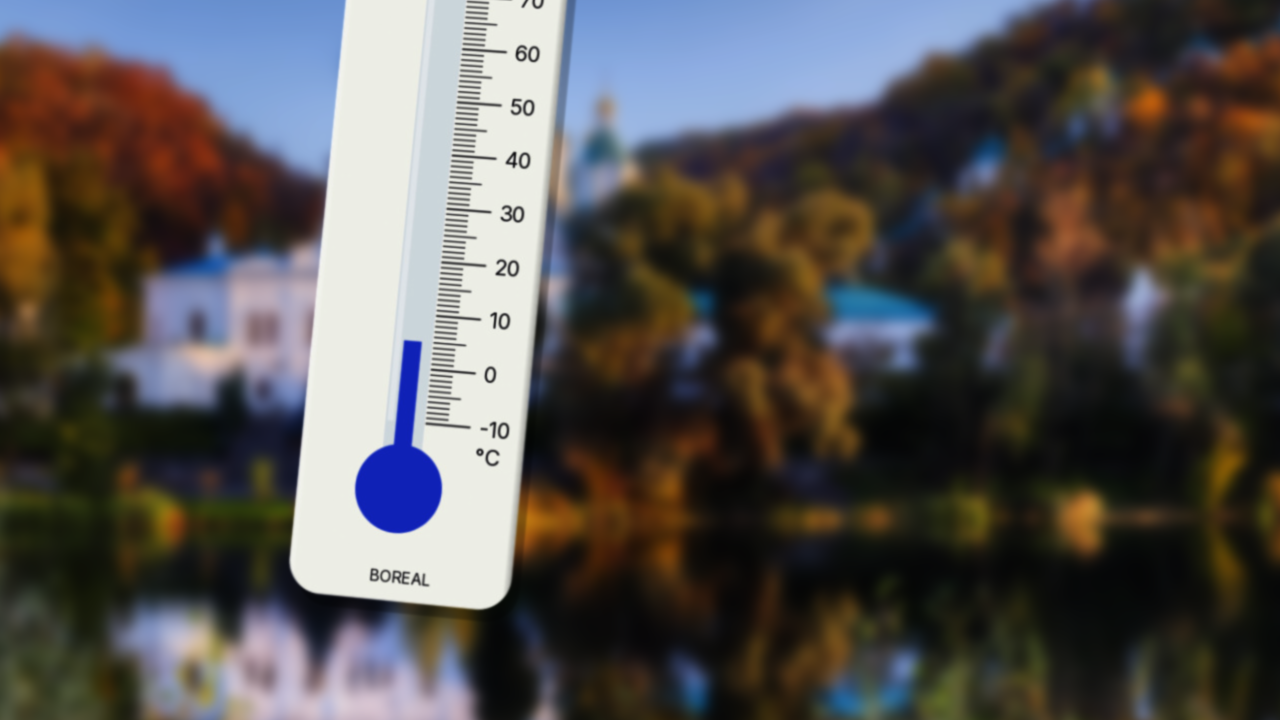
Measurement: 5 °C
